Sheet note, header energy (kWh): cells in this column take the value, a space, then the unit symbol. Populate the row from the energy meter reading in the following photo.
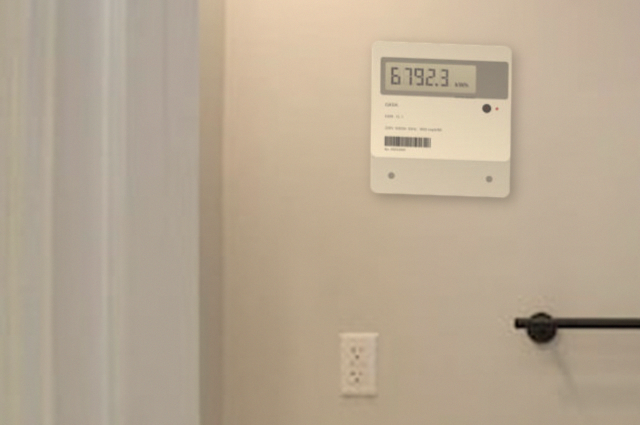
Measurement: 6792.3 kWh
